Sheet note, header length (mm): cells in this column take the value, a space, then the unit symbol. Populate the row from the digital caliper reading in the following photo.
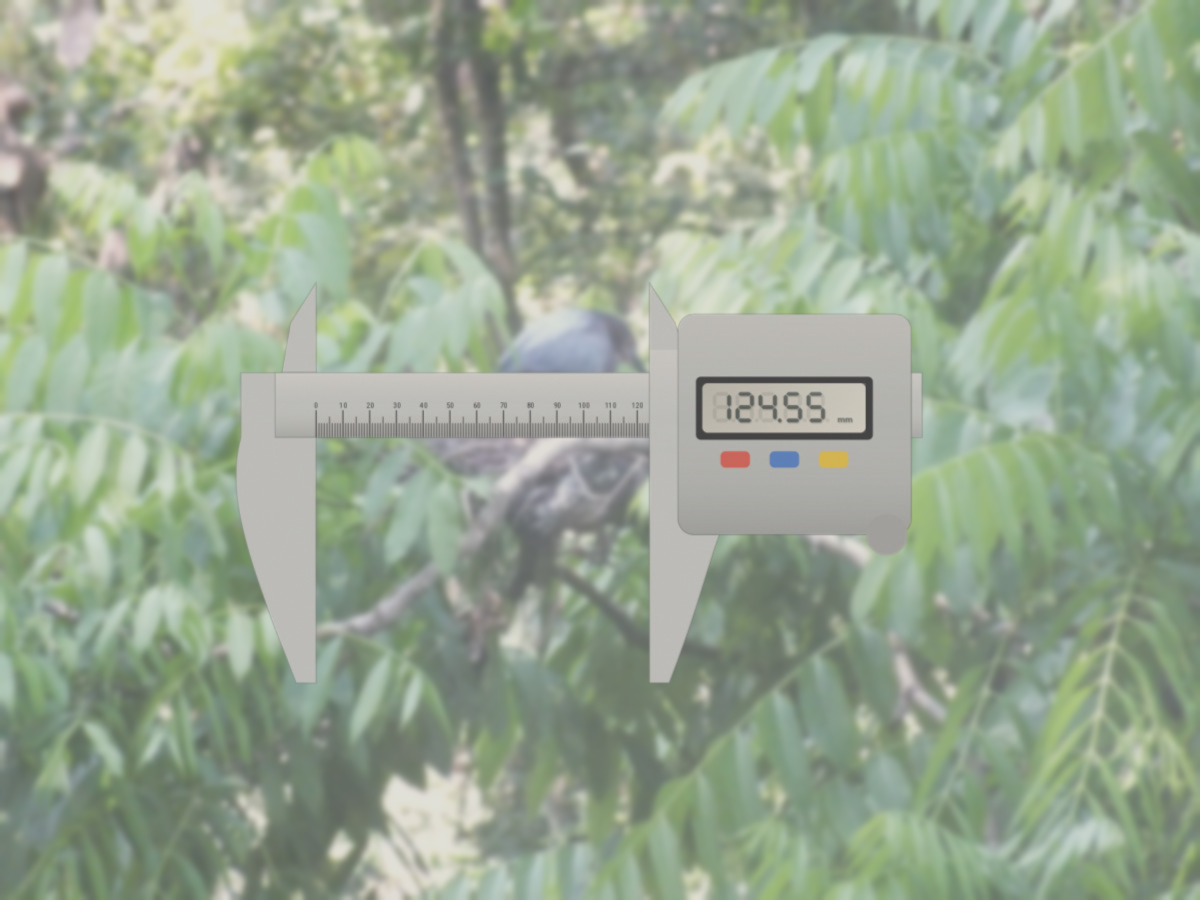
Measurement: 124.55 mm
